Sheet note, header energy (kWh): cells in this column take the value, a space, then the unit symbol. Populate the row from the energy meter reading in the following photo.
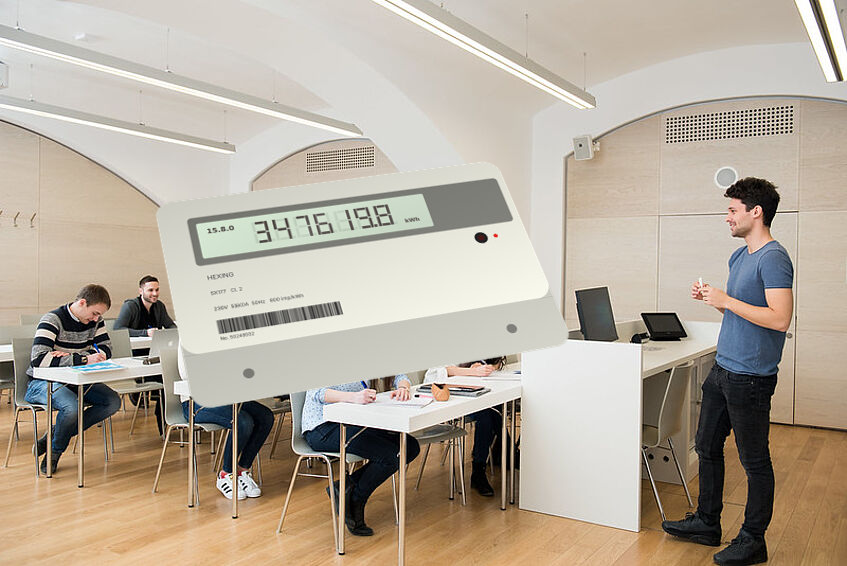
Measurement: 347619.8 kWh
